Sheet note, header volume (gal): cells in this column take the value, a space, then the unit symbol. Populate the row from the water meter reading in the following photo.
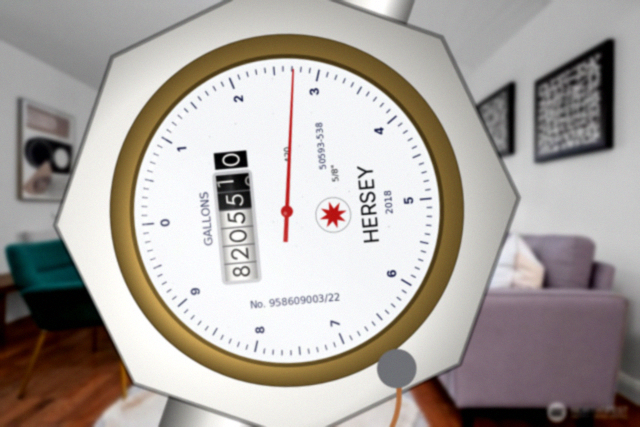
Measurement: 8205512.7 gal
